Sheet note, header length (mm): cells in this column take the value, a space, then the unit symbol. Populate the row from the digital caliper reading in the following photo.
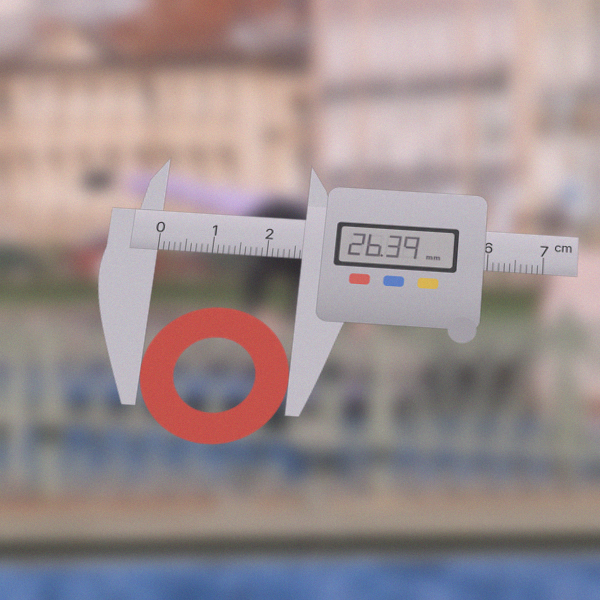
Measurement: 26.39 mm
